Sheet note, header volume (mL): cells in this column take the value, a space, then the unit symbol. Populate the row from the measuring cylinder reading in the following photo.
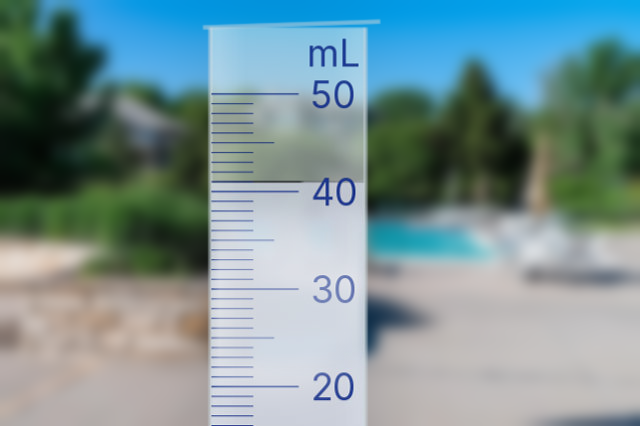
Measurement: 41 mL
